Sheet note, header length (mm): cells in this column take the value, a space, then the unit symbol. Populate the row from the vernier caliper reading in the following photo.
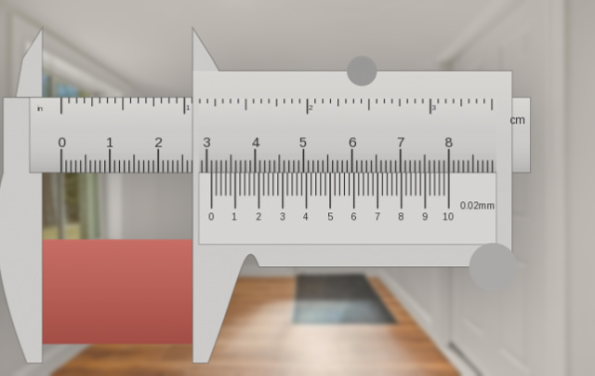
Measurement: 31.0 mm
